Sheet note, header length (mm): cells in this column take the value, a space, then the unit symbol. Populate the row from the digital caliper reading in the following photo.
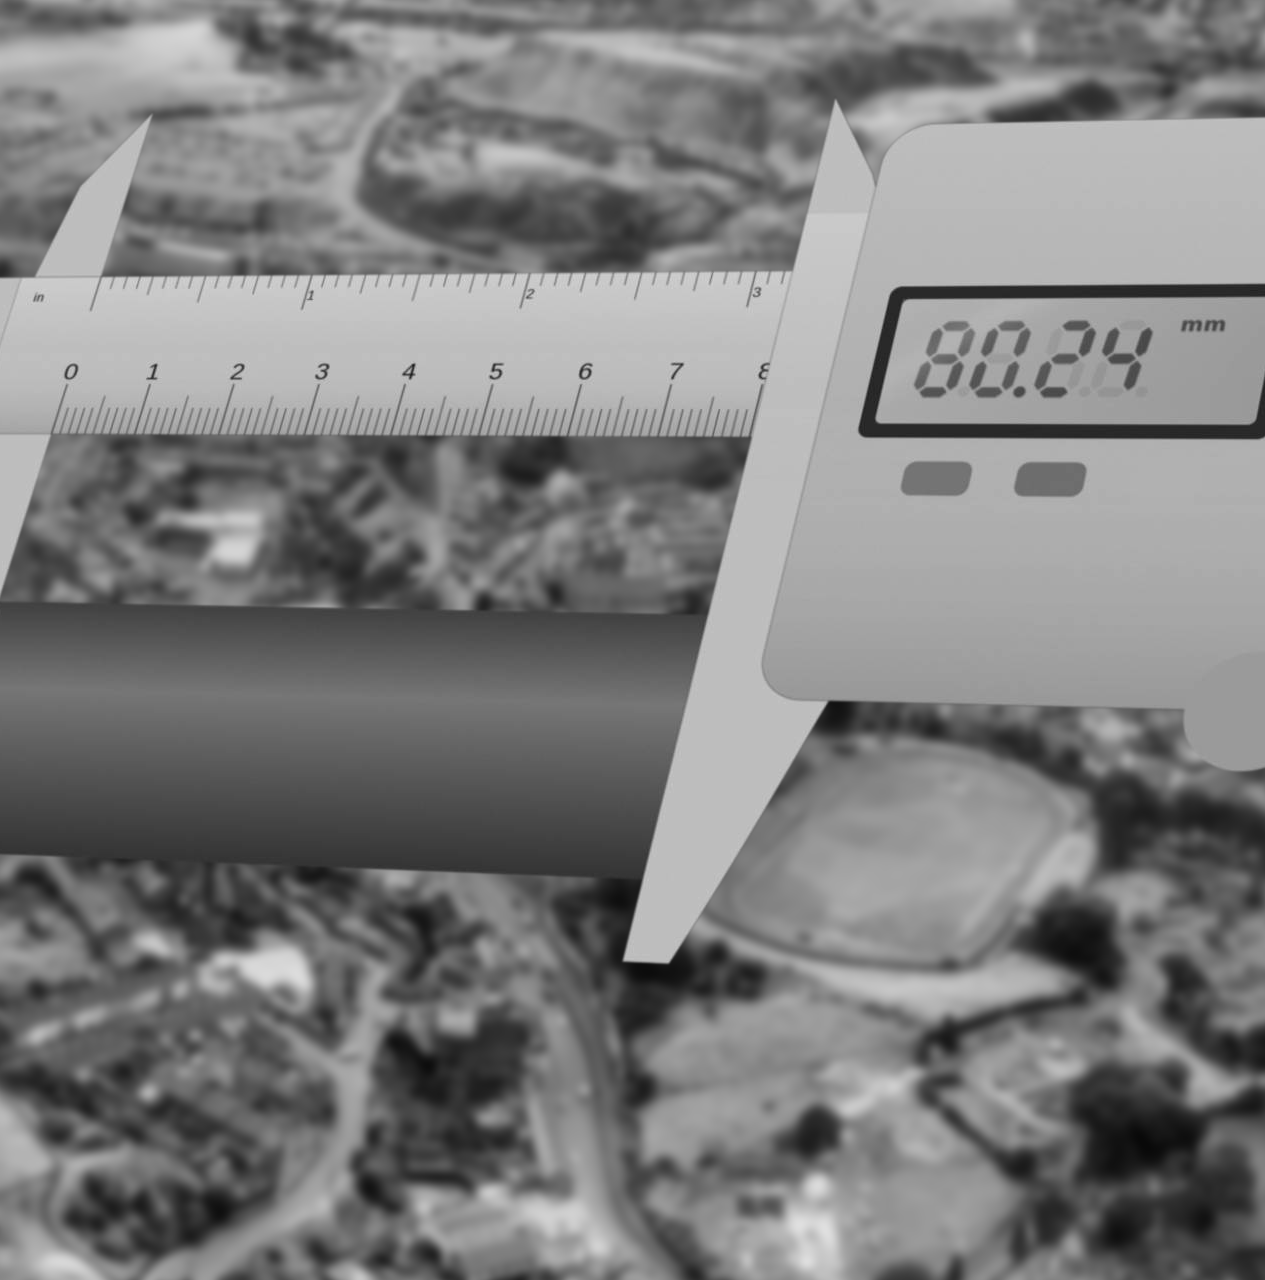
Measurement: 80.24 mm
